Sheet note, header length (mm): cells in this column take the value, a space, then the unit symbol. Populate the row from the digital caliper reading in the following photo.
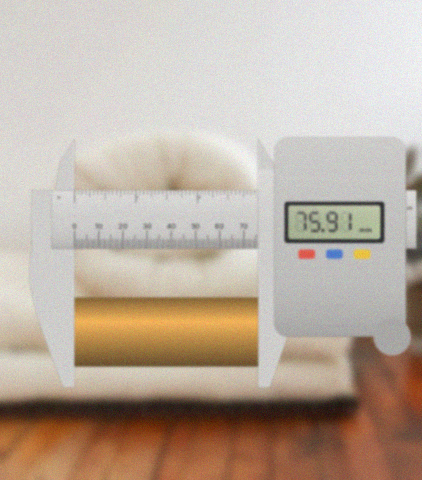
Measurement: 75.91 mm
